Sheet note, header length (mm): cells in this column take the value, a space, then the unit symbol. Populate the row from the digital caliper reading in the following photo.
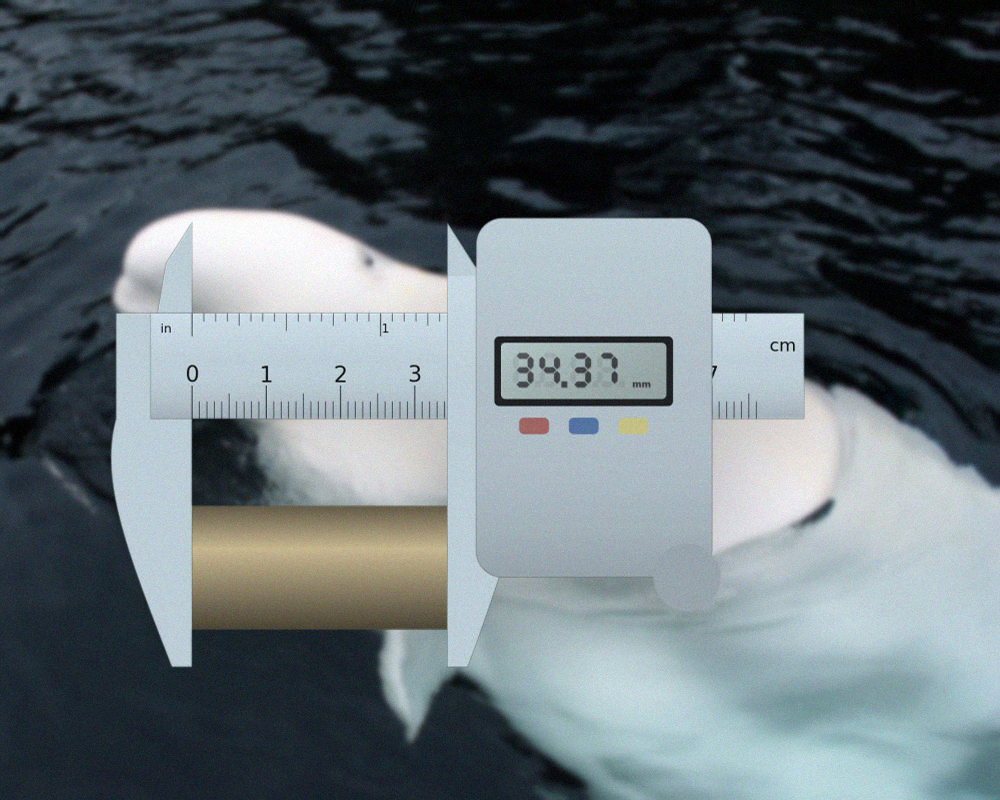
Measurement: 34.37 mm
